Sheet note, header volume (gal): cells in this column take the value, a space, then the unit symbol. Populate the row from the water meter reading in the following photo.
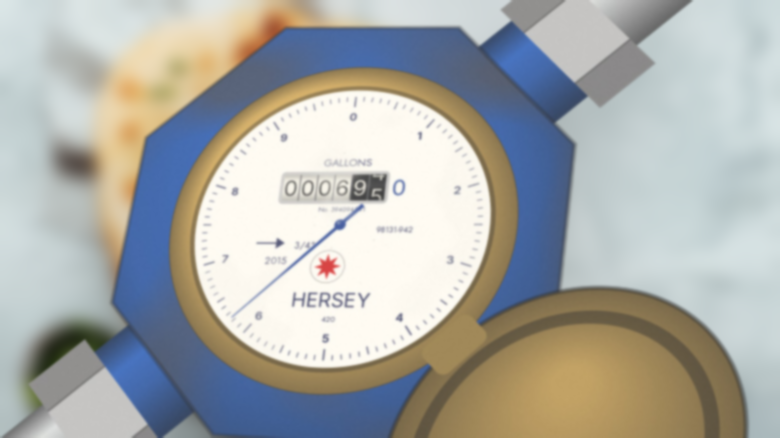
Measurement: 6946.2 gal
